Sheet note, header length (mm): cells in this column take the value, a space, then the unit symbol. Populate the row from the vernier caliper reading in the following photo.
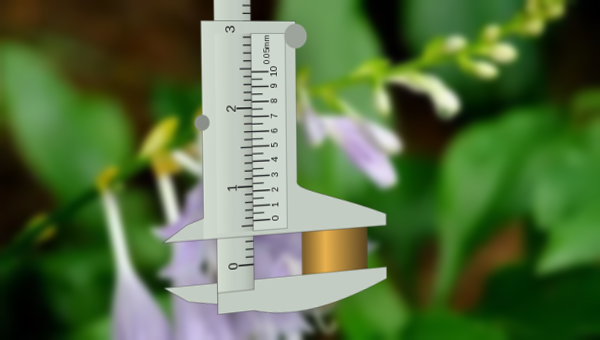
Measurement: 5.6 mm
